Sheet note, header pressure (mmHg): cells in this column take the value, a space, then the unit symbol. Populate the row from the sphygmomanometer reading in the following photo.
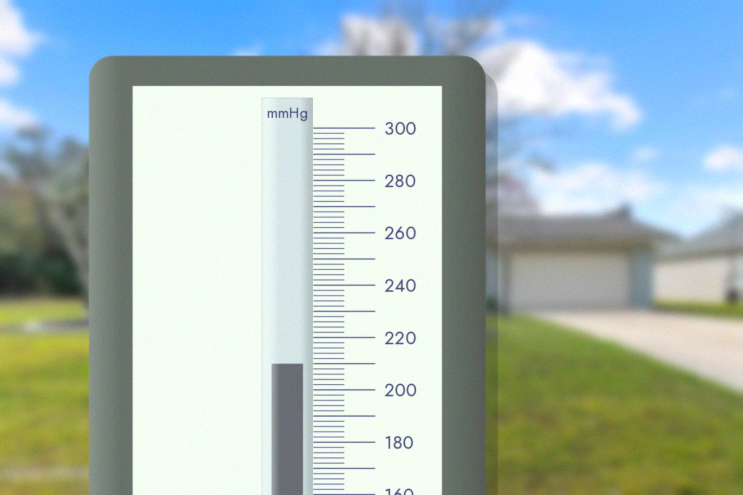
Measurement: 210 mmHg
